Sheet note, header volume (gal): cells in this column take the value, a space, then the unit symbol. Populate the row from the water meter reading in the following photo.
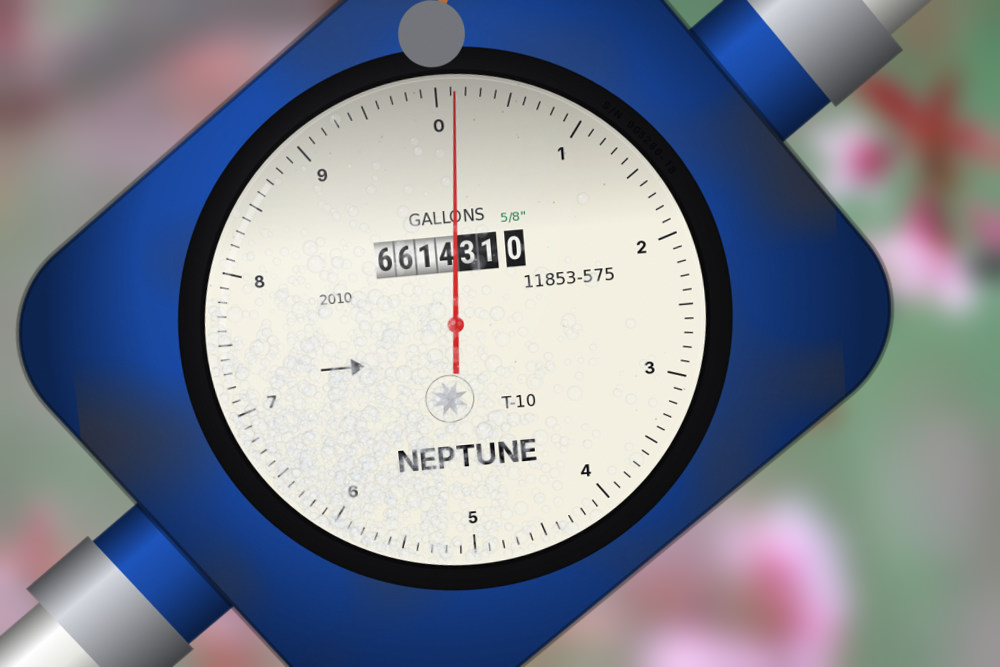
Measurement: 6614310.1 gal
